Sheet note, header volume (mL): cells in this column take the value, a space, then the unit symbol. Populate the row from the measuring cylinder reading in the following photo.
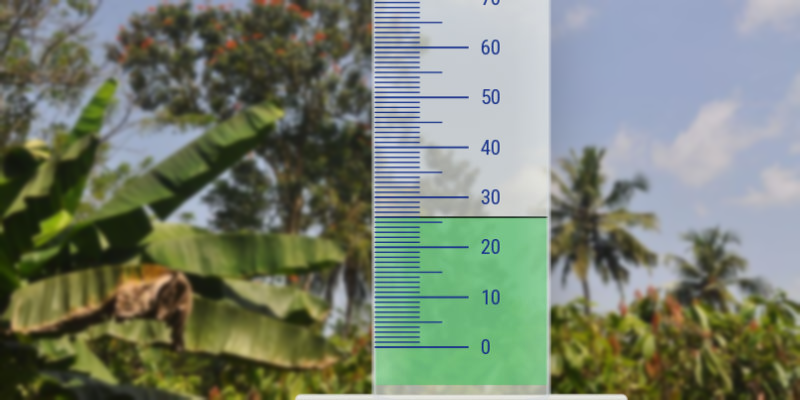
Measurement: 26 mL
